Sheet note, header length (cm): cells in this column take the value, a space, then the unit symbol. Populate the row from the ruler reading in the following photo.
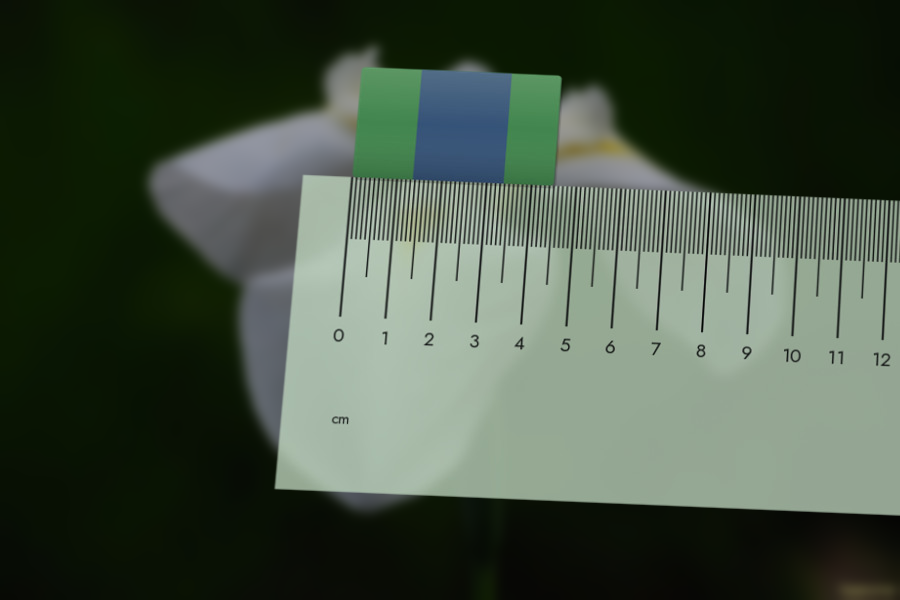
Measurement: 4.5 cm
